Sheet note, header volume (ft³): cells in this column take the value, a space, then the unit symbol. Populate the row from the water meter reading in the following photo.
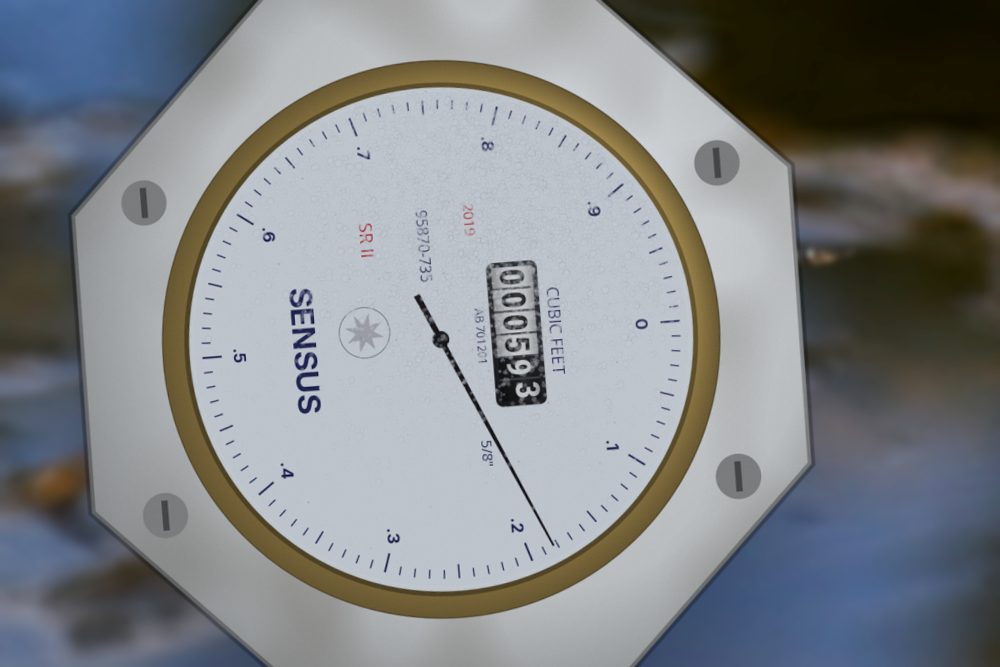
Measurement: 593.18 ft³
